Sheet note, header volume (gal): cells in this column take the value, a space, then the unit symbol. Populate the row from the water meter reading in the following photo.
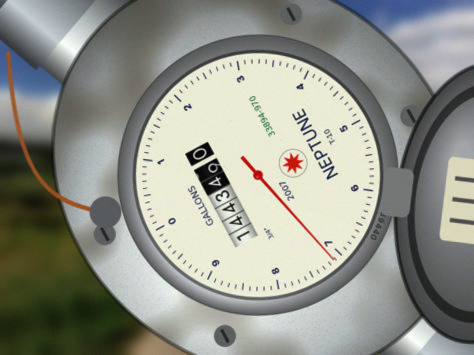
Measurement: 1443487.1 gal
